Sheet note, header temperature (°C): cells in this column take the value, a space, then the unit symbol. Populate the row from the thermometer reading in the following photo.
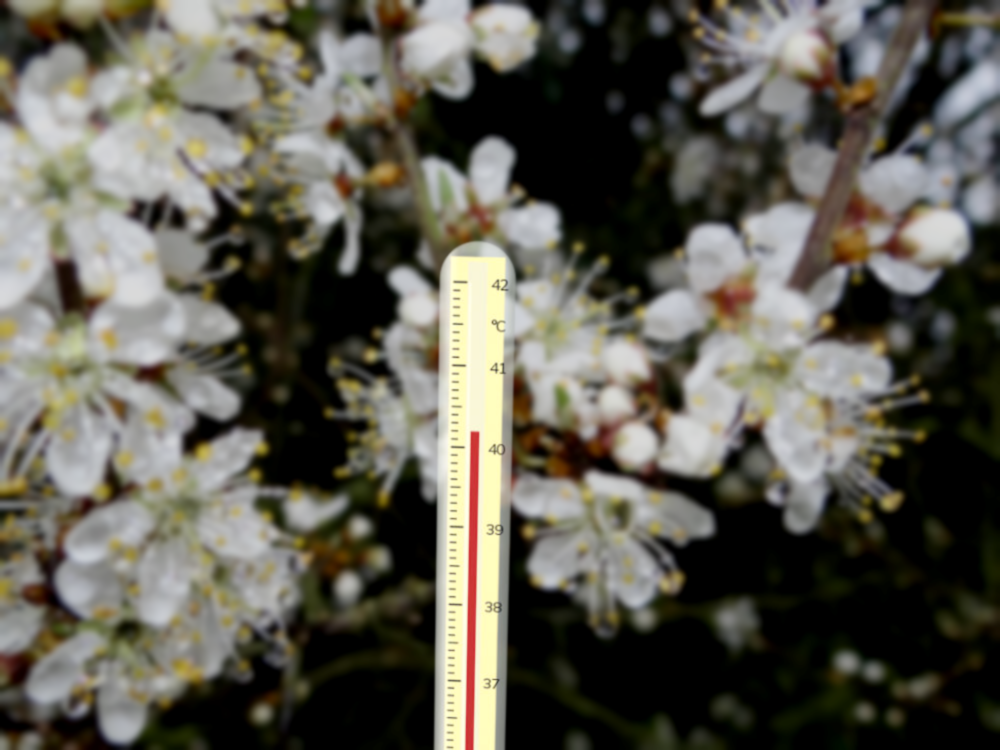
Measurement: 40.2 °C
